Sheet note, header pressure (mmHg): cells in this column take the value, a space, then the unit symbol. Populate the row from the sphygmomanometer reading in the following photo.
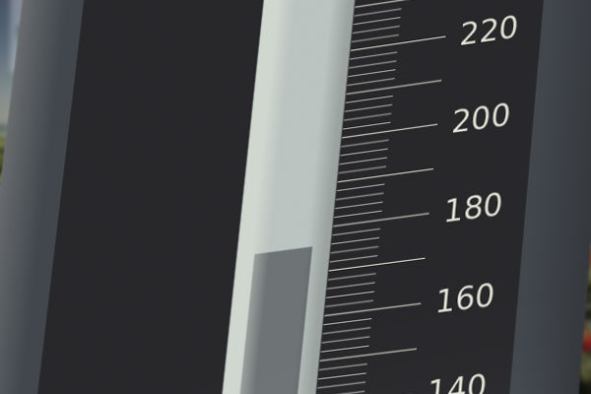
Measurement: 176 mmHg
